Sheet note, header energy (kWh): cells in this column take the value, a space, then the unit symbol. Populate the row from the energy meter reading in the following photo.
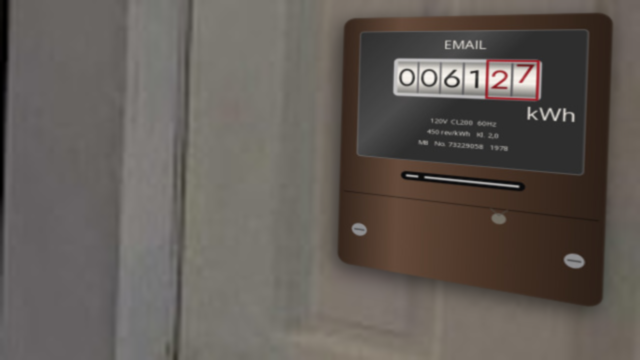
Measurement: 61.27 kWh
